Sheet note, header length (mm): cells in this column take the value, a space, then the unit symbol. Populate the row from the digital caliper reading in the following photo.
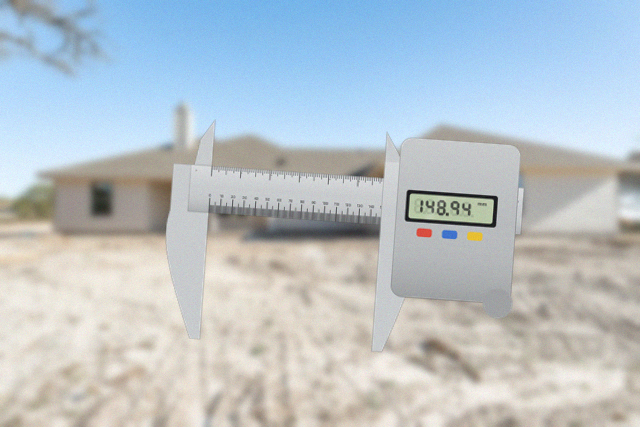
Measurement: 148.94 mm
